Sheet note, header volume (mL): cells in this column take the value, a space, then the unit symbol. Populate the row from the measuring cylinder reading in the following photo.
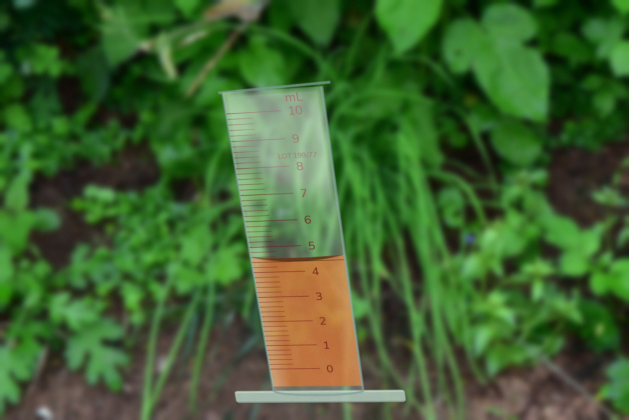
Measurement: 4.4 mL
